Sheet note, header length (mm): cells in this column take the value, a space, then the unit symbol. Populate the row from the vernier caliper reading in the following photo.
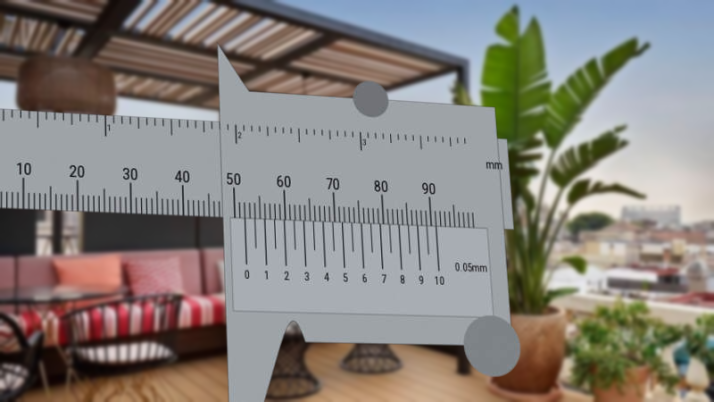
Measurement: 52.0 mm
